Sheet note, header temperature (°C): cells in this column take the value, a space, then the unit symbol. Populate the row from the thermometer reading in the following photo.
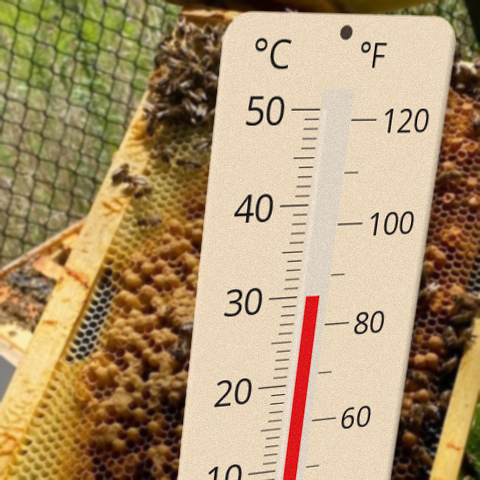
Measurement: 30 °C
